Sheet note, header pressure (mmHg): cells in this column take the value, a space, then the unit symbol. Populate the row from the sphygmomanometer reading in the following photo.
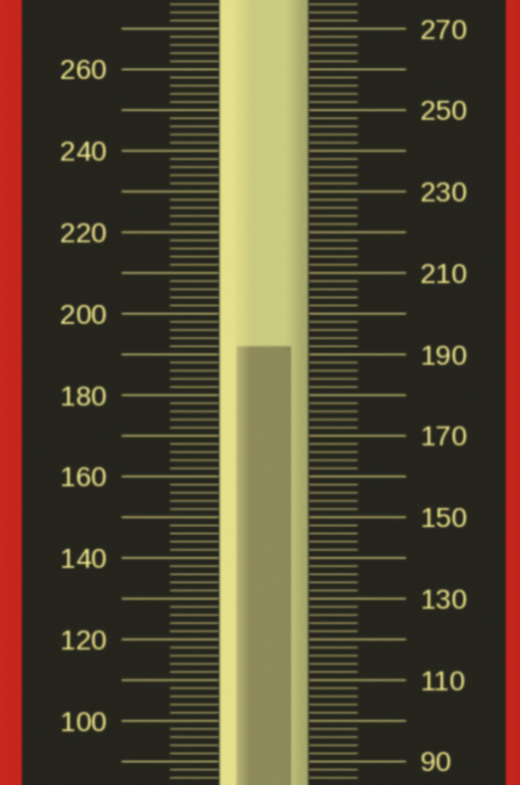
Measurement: 192 mmHg
